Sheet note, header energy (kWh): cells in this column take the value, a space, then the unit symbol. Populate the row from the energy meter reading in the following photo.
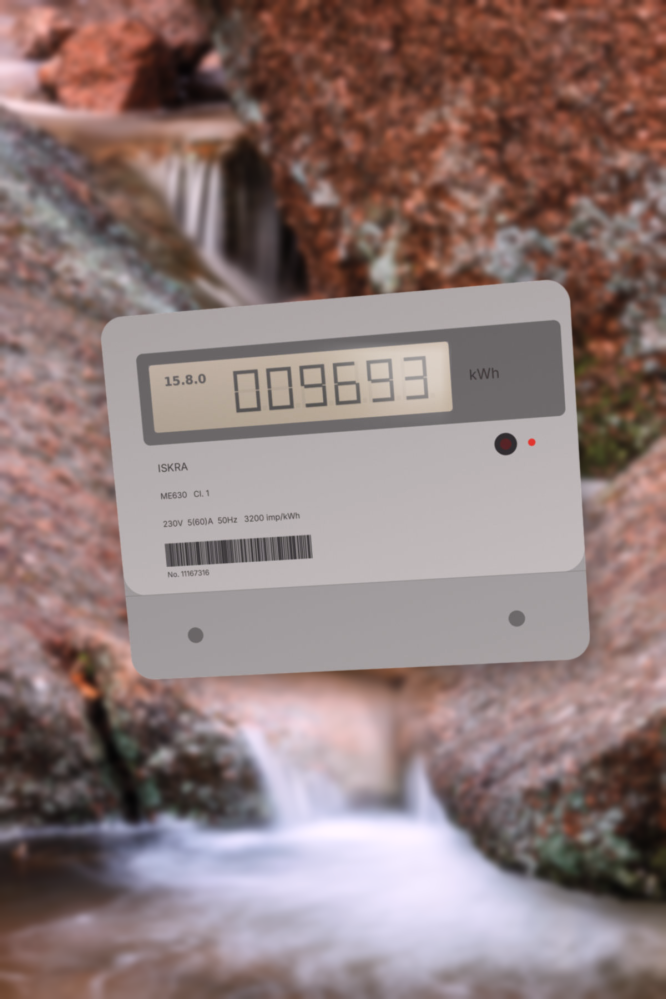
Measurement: 9693 kWh
